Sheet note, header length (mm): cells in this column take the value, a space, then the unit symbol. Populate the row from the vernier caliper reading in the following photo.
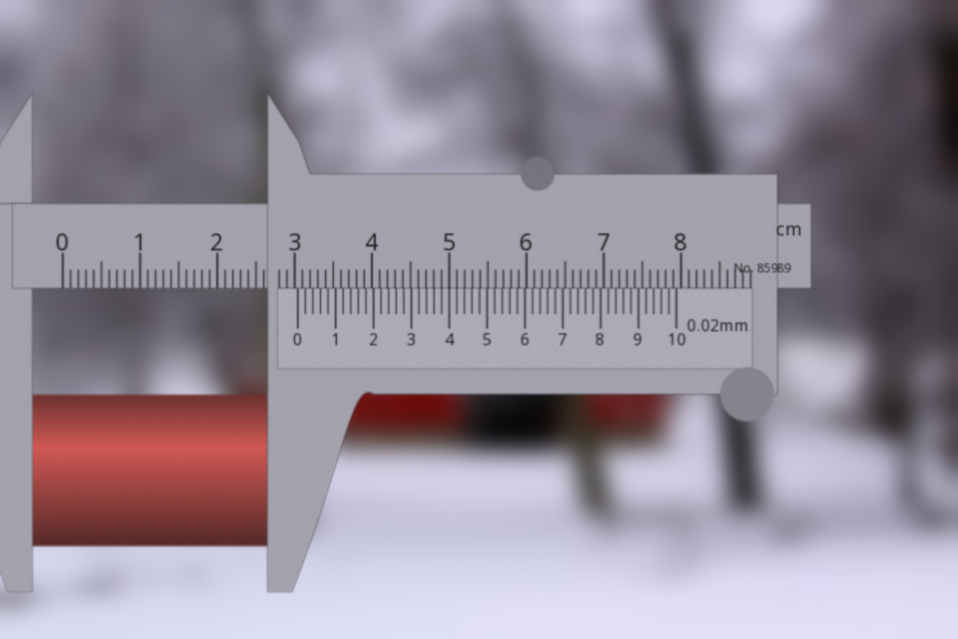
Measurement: 30.4 mm
